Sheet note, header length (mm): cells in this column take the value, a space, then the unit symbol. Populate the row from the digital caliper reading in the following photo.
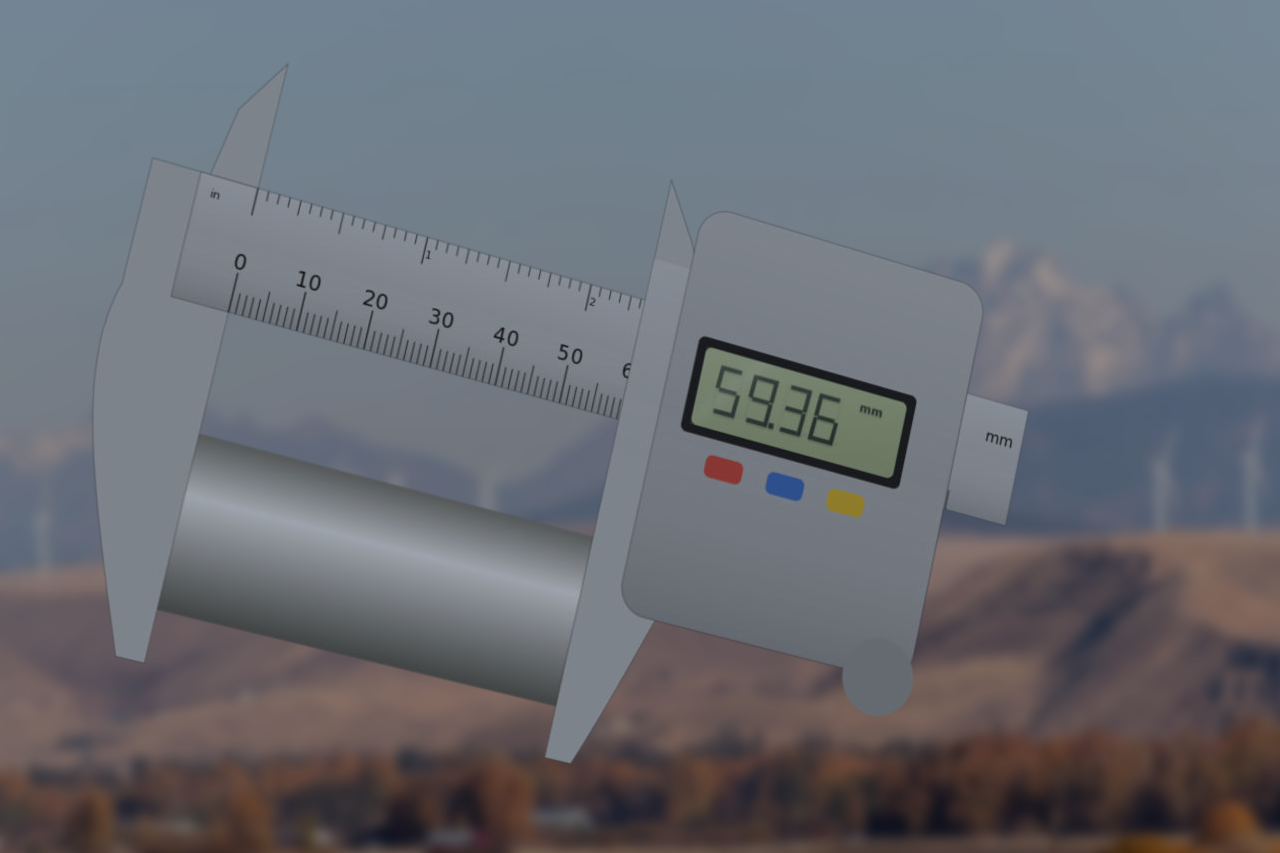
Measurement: 59.36 mm
